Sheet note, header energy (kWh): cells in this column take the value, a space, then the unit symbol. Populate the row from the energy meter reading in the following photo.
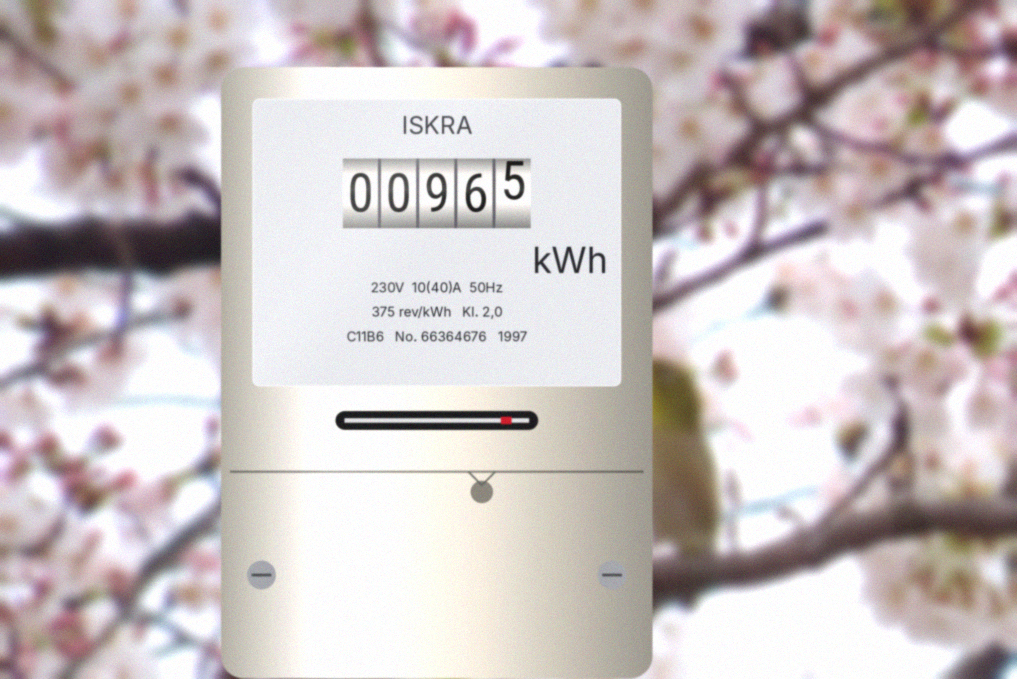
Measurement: 965 kWh
